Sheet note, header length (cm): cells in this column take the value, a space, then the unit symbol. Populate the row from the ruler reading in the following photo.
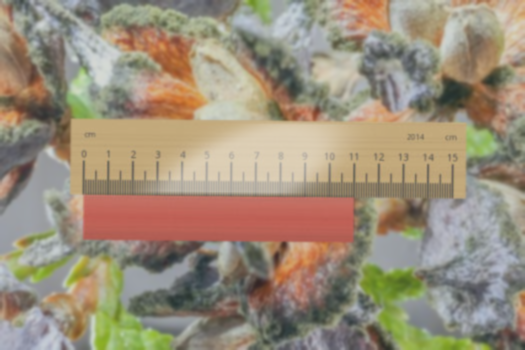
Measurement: 11 cm
